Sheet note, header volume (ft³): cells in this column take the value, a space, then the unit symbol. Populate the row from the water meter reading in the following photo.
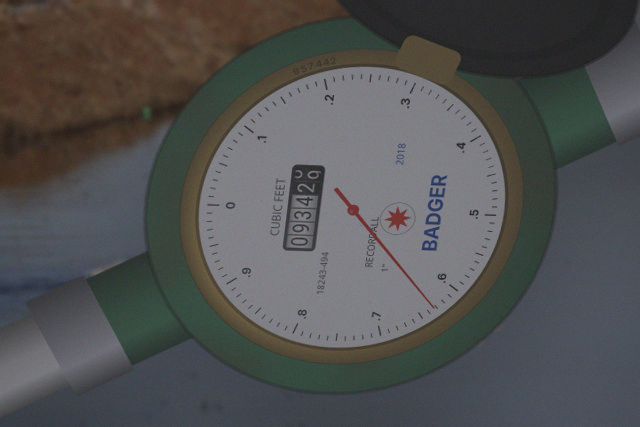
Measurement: 93428.63 ft³
